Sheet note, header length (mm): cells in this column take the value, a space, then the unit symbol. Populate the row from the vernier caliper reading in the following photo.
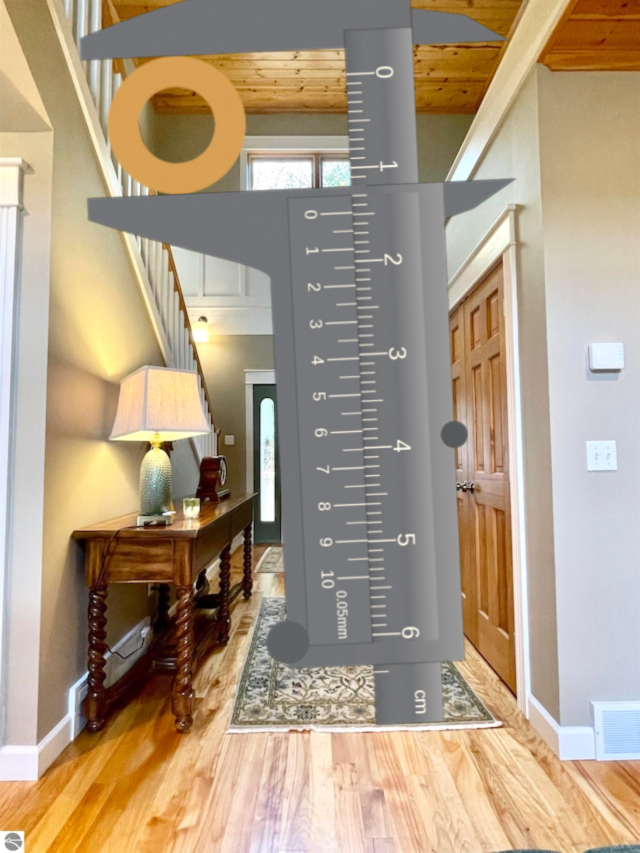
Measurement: 14.8 mm
